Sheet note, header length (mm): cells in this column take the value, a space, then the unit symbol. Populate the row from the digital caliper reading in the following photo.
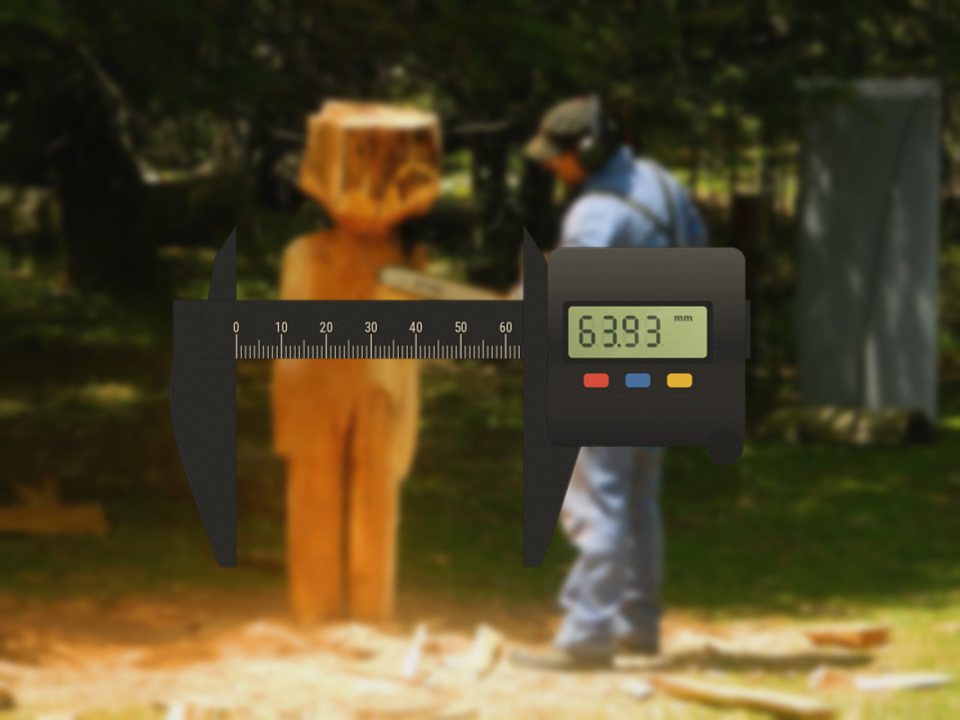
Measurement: 63.93 mm
